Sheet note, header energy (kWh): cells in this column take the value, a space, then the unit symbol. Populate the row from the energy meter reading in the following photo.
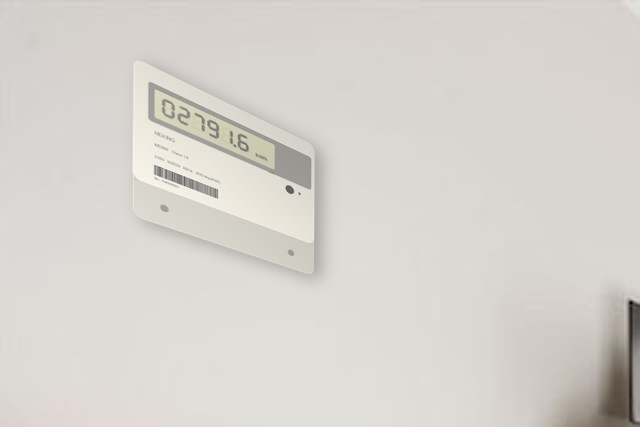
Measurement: 2791.6 kWh
